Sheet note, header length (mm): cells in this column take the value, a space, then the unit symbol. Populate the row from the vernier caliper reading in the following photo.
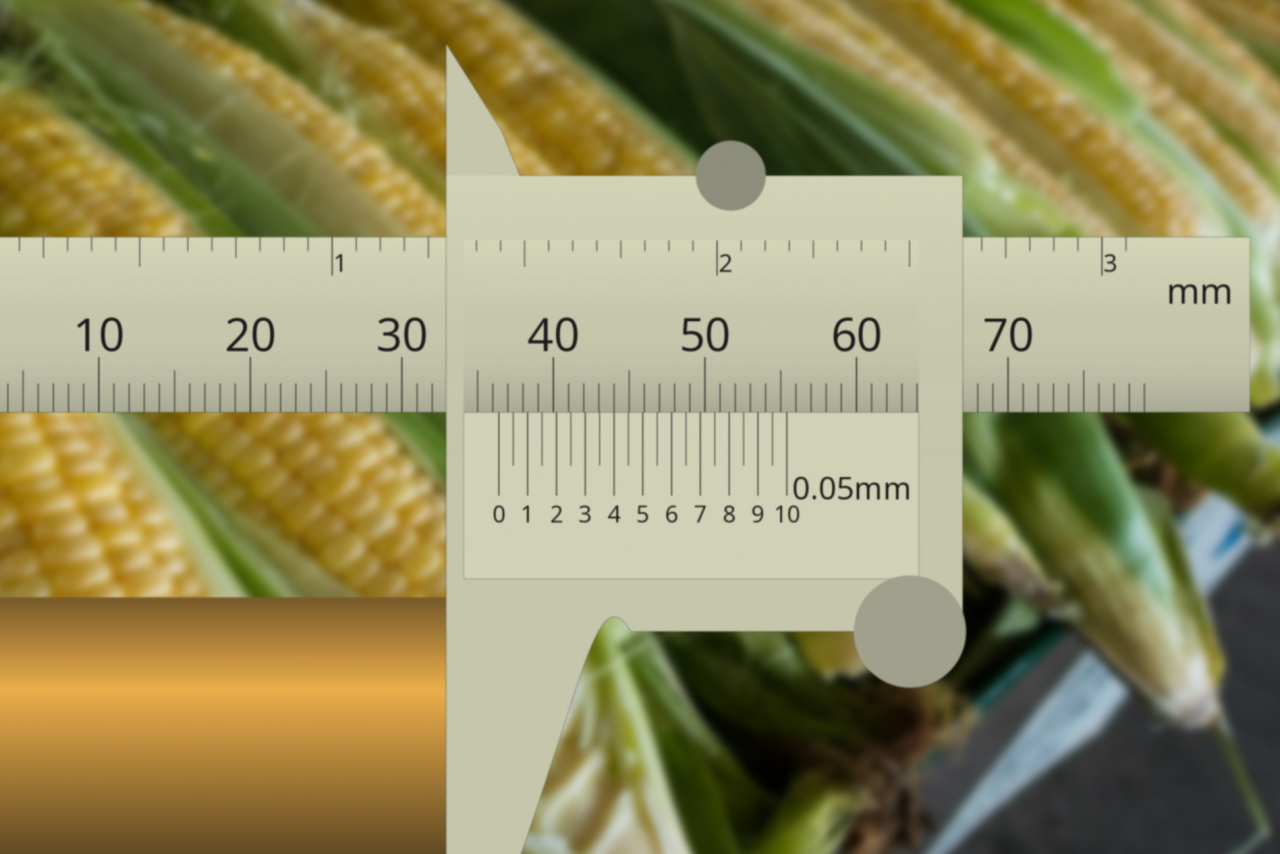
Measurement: 36.4 mm
